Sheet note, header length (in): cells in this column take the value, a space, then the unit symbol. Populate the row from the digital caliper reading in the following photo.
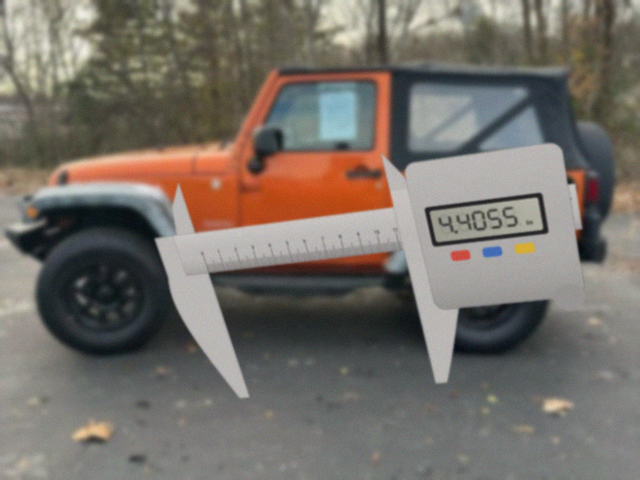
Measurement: 4.4055 in
